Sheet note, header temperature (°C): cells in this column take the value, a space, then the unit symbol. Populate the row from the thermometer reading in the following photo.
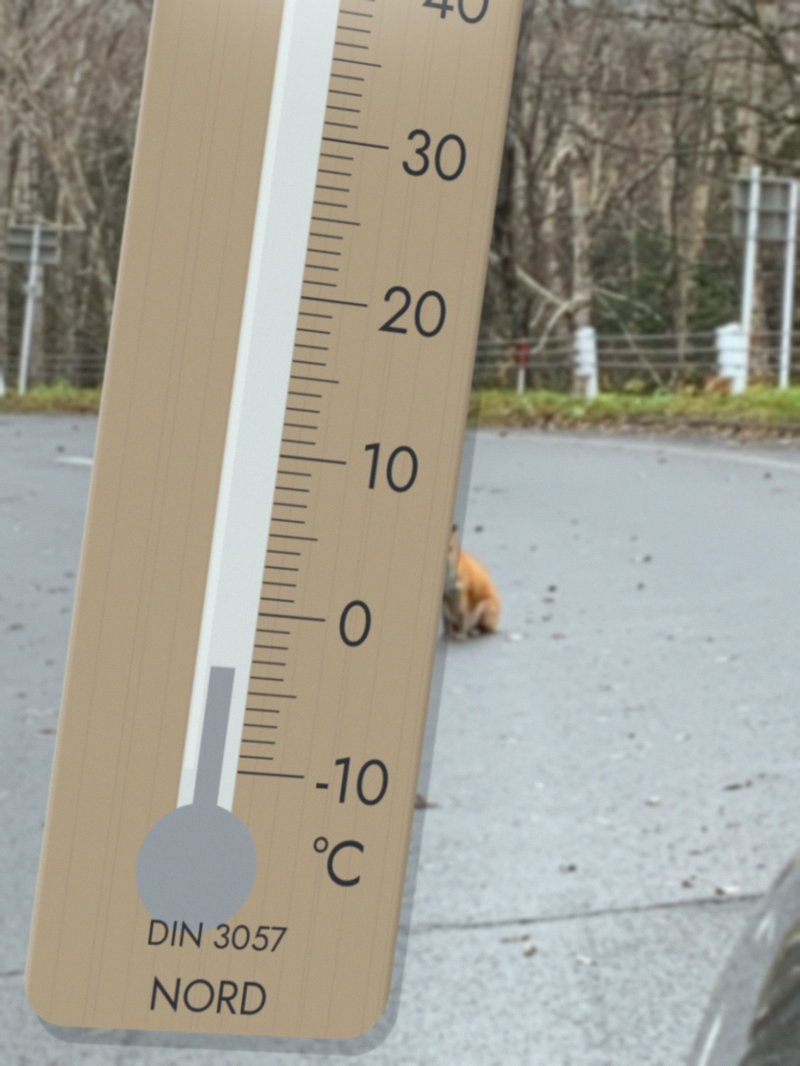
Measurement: -3.5 °C
